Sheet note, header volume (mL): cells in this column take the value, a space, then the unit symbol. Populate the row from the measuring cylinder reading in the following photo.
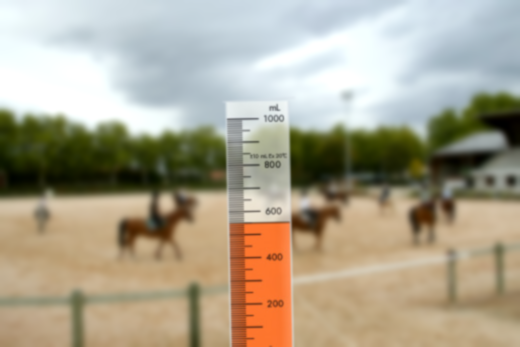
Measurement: 550 mL
